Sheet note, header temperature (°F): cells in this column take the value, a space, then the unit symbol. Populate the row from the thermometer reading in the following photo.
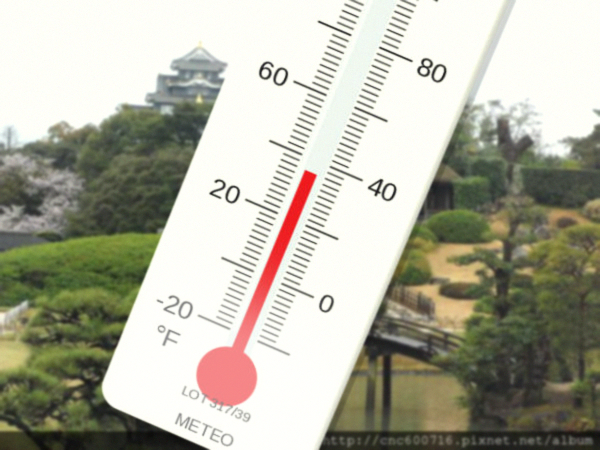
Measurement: 36 °F
